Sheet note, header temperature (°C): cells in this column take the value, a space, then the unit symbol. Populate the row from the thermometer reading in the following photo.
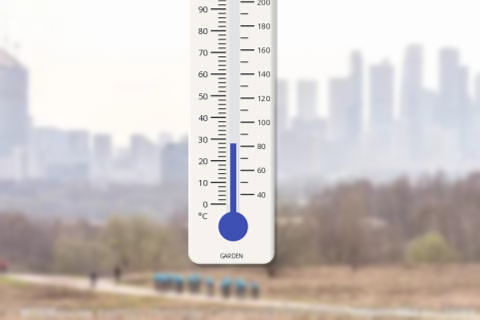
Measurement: 28 °C
